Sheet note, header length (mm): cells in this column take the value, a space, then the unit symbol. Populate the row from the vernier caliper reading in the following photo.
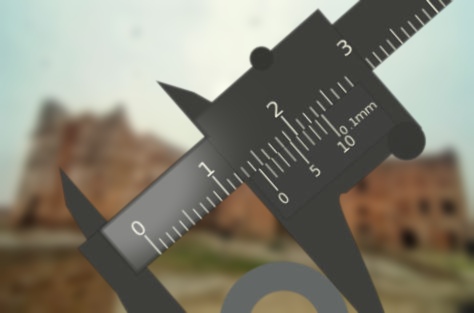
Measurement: 14.4 mm
